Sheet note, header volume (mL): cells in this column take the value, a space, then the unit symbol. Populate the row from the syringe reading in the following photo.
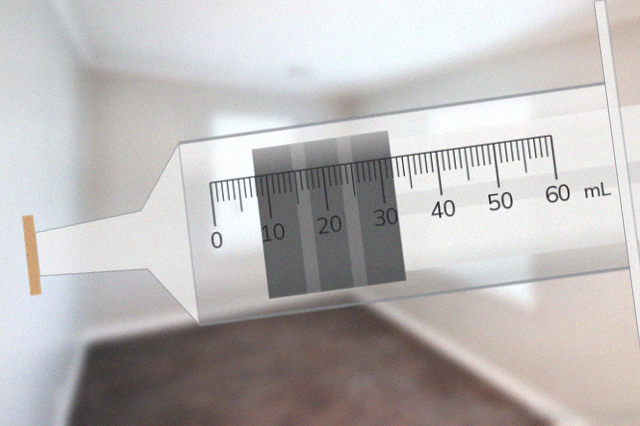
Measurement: 8 mL
